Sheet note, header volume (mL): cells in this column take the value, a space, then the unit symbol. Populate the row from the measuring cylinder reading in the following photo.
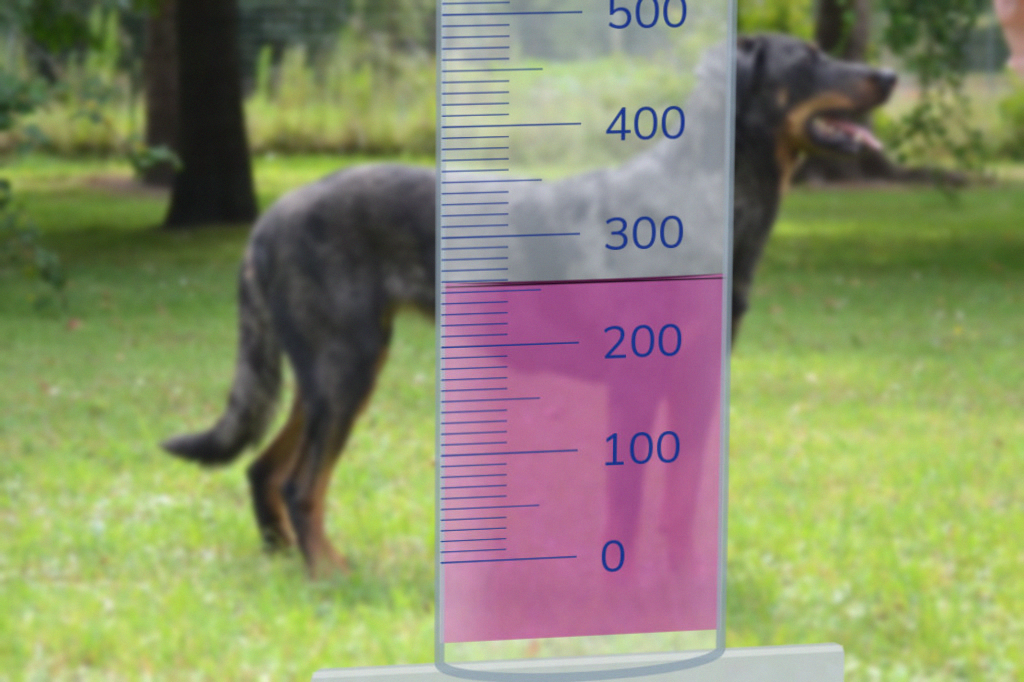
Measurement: 255 mL
